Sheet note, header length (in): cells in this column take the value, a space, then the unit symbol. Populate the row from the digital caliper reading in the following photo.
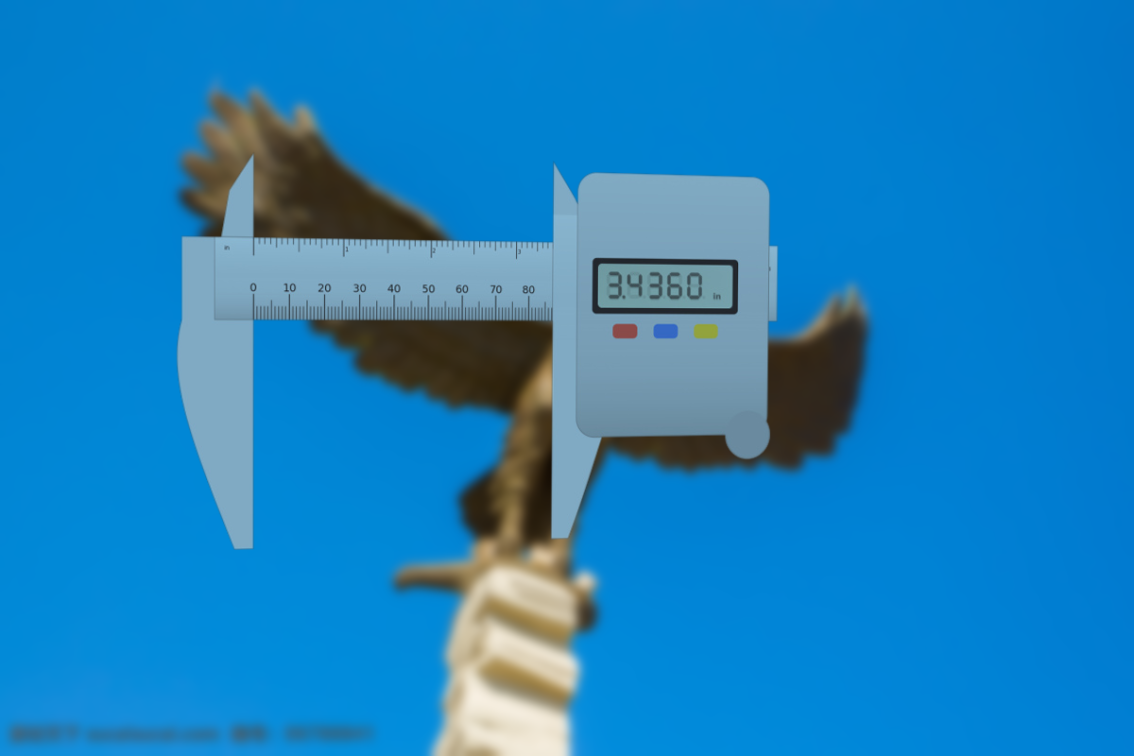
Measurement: 3.4360 in
